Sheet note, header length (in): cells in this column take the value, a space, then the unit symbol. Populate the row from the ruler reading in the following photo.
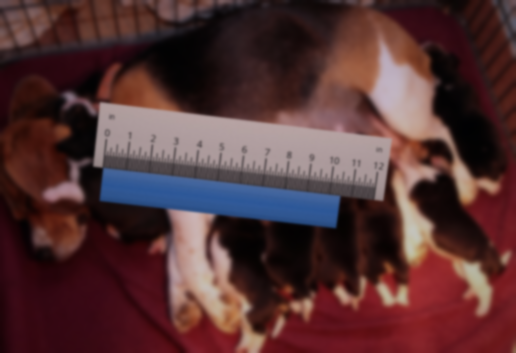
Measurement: 10.5 in
